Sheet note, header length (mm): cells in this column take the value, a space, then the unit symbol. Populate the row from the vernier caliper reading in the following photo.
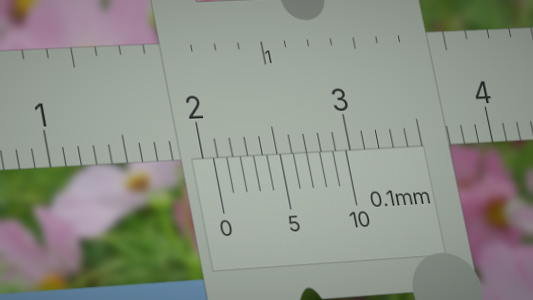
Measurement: 20.7 mm
